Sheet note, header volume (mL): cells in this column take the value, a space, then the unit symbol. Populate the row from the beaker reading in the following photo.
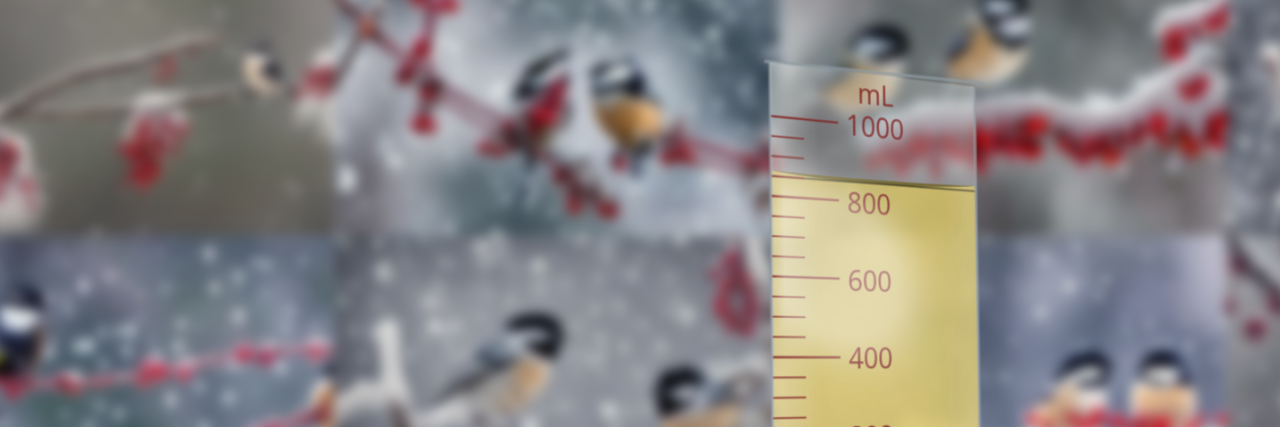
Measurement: 850 mL
